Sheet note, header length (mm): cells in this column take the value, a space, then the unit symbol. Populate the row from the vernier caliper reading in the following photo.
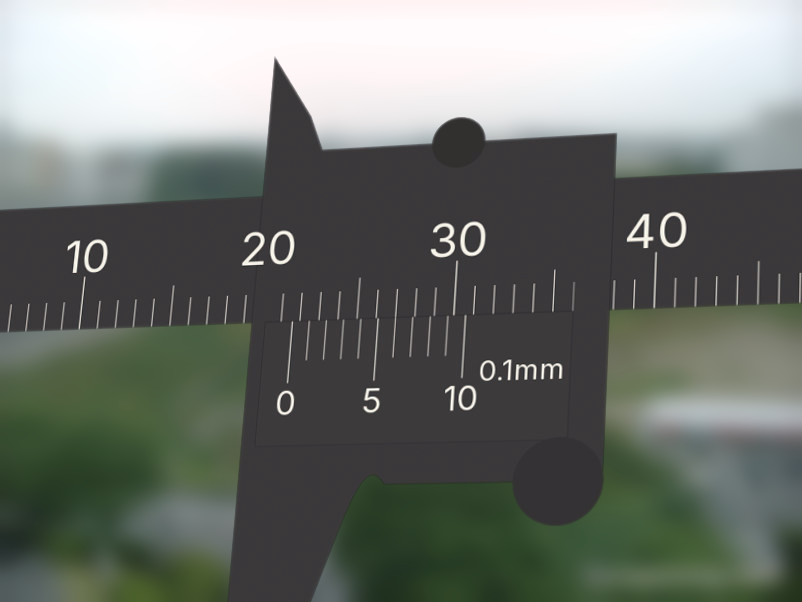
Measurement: 21.6 mm
